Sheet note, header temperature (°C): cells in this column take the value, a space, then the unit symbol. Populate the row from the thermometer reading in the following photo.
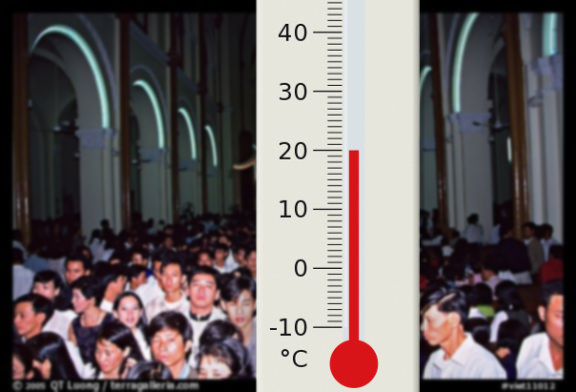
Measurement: 20 °C
